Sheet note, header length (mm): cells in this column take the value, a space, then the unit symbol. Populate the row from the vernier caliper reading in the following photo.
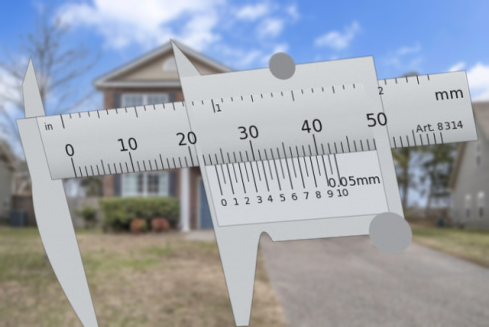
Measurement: 23.6 mm
